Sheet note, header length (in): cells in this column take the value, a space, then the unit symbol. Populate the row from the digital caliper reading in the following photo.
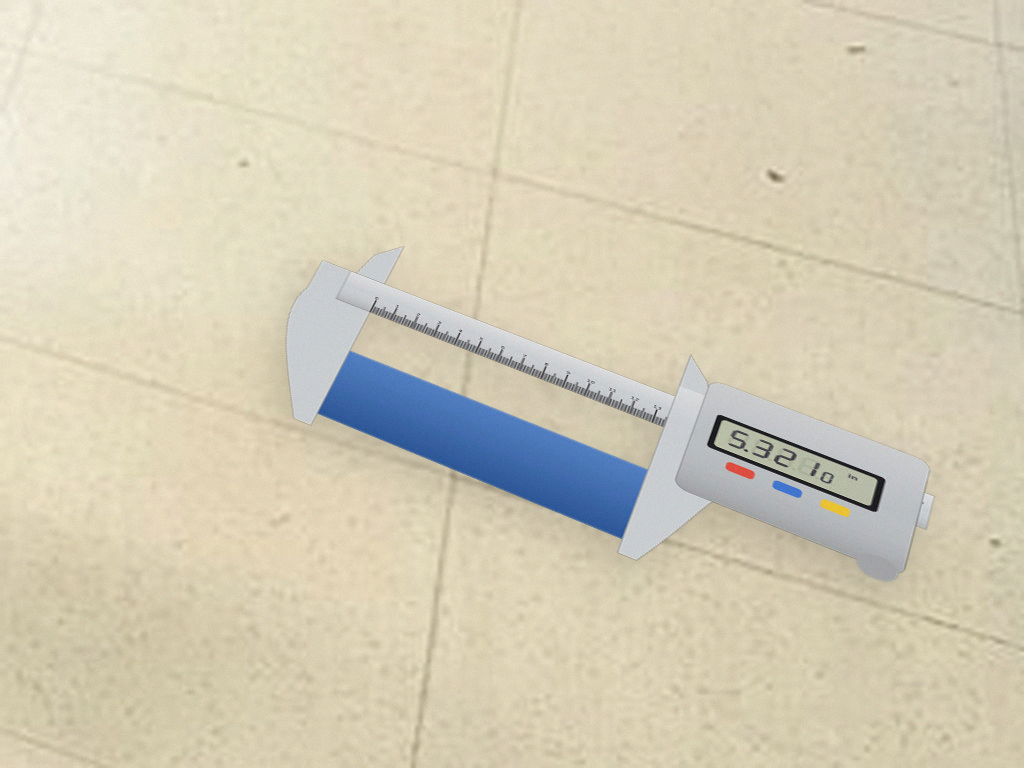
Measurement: 5.3210 in
